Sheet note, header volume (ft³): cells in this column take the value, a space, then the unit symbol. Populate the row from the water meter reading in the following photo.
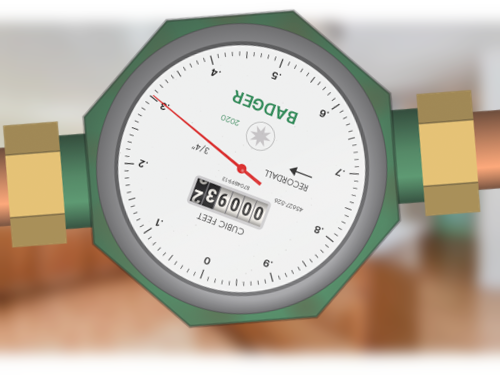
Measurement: 932.30 ft³
